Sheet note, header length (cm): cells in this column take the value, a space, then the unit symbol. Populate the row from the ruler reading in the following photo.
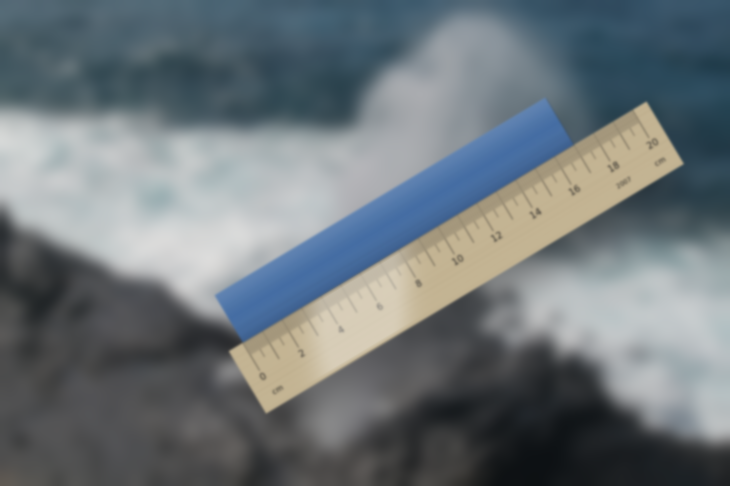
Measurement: 17 cm
